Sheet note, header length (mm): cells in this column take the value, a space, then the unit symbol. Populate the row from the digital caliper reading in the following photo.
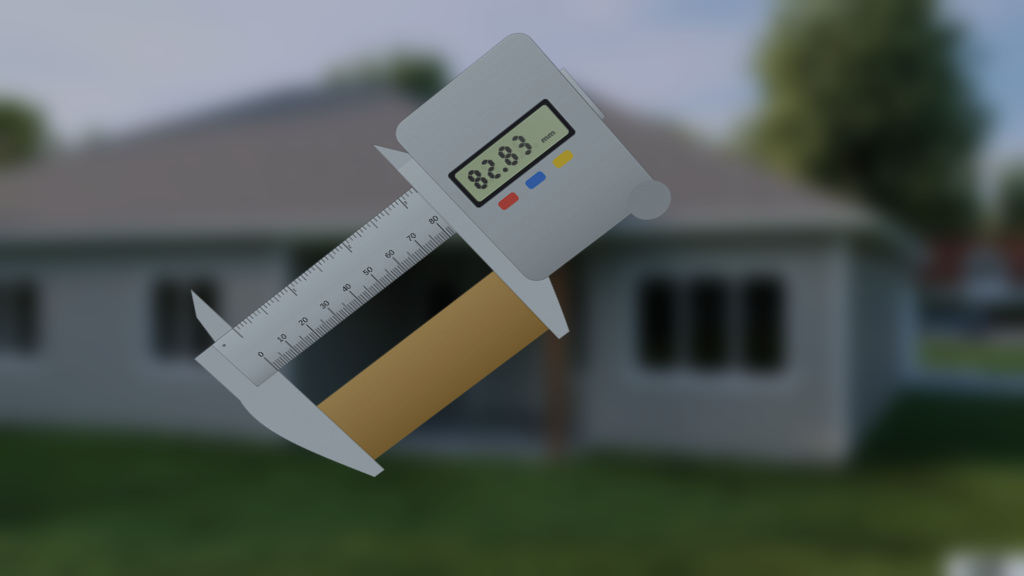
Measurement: 82.83 mm
